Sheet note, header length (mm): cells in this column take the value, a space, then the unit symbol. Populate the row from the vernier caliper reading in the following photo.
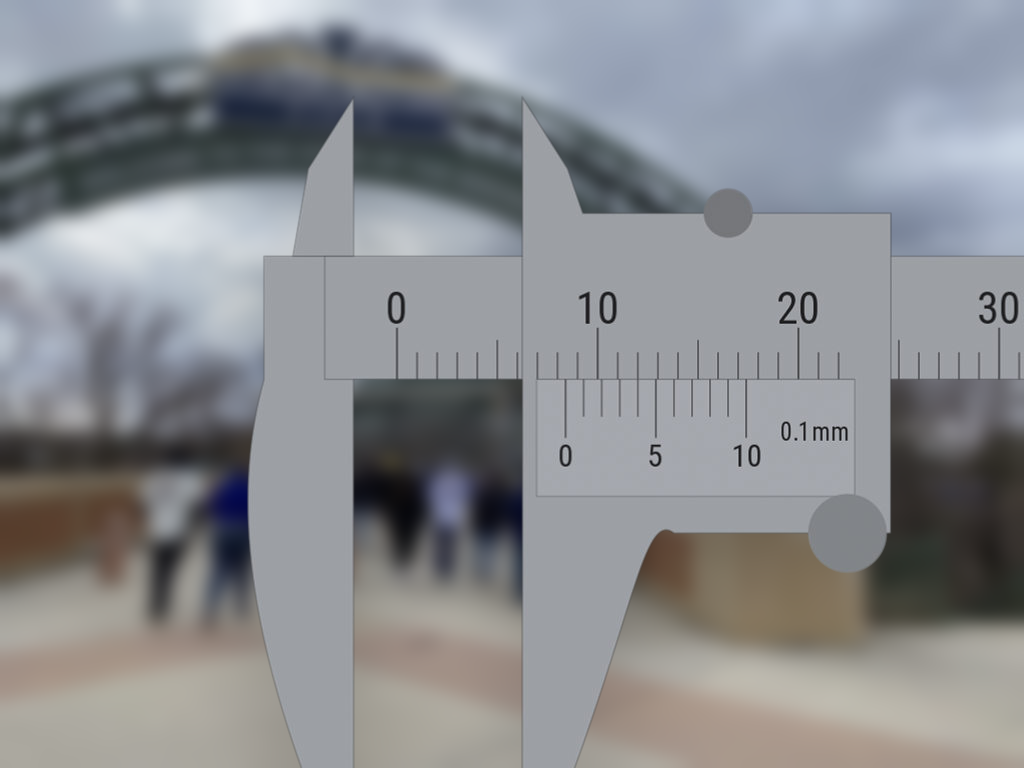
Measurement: 8.4 mm
